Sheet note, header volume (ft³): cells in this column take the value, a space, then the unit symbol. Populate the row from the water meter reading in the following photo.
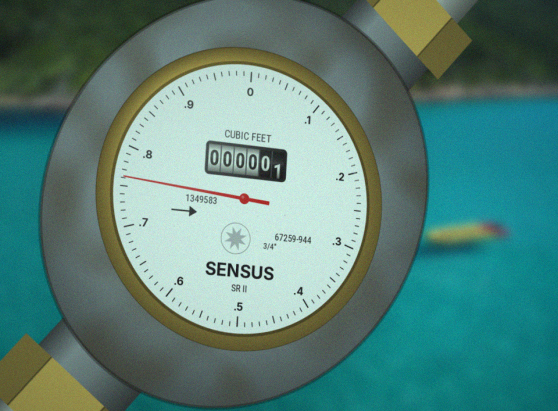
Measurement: 0.76 ft³
